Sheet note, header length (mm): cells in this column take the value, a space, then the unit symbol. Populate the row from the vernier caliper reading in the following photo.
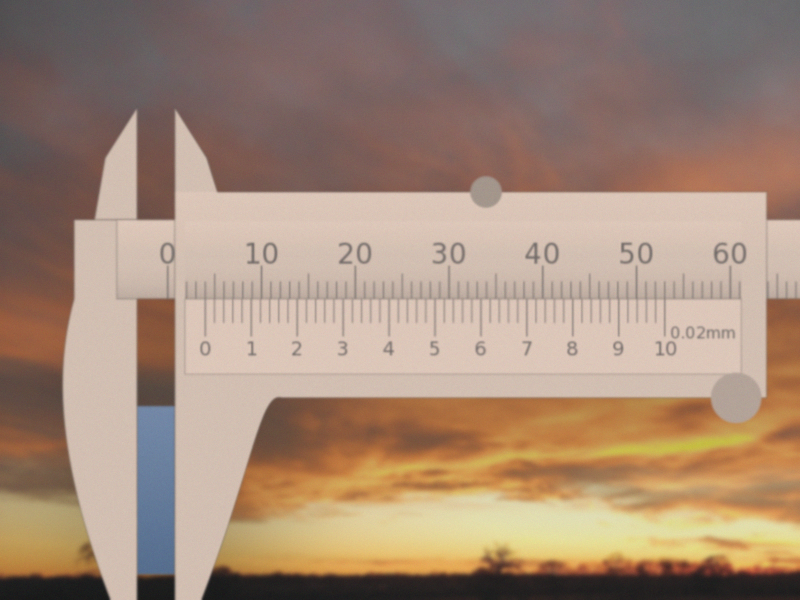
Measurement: 4.0 mm
